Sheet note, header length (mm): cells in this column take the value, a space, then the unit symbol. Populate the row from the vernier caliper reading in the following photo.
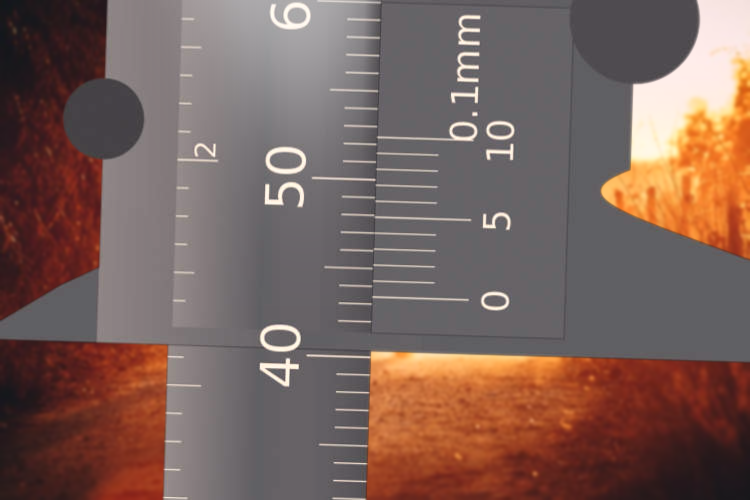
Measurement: 43.4 mm
